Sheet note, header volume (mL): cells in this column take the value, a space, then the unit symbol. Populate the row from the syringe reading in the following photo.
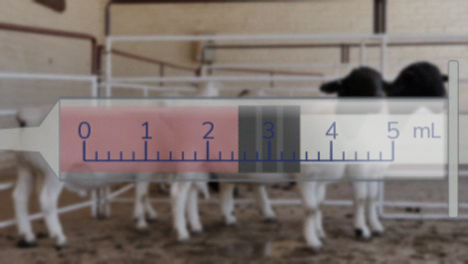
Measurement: 2.5 mL
